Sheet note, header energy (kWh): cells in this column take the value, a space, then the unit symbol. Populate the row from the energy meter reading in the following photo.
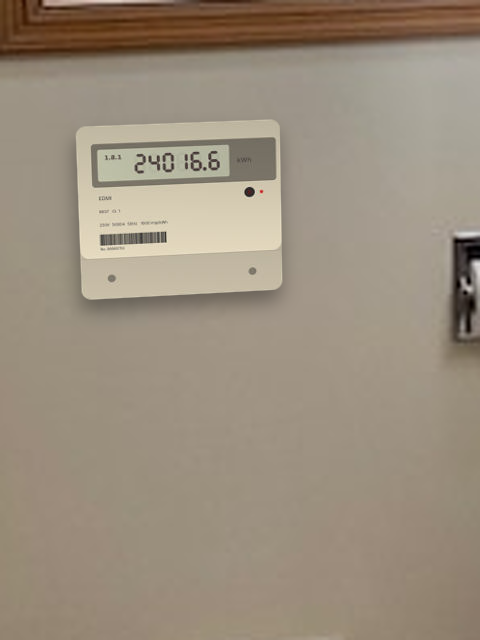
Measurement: 24016.6 kWh
